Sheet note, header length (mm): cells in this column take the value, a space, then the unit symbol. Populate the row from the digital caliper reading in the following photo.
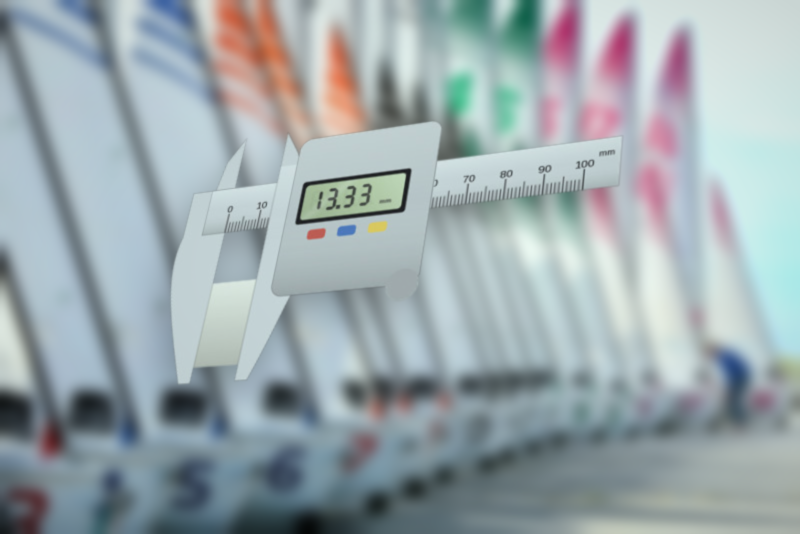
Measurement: 13.33 mm
